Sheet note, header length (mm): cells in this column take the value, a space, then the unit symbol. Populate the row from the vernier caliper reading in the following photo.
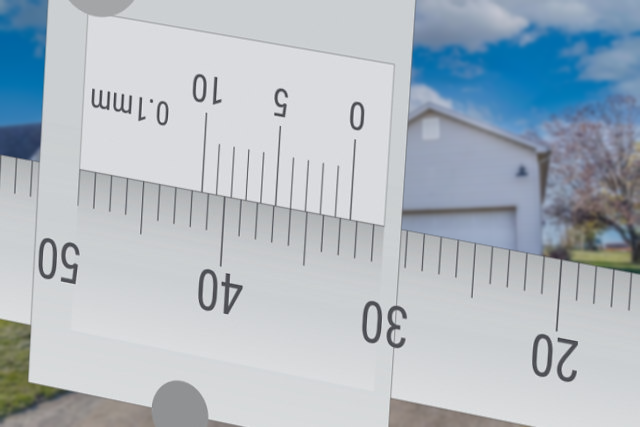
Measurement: 32.4 mm
